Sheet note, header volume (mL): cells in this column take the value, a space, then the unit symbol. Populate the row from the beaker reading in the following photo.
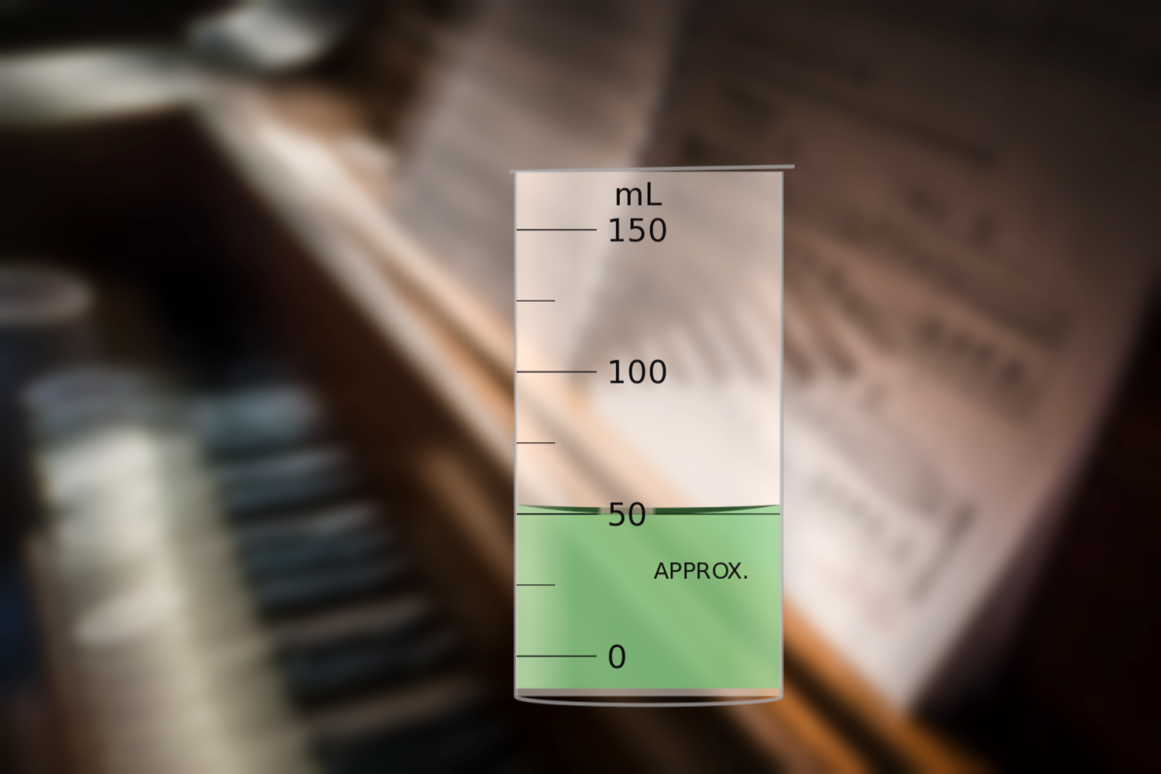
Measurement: 50 mL
